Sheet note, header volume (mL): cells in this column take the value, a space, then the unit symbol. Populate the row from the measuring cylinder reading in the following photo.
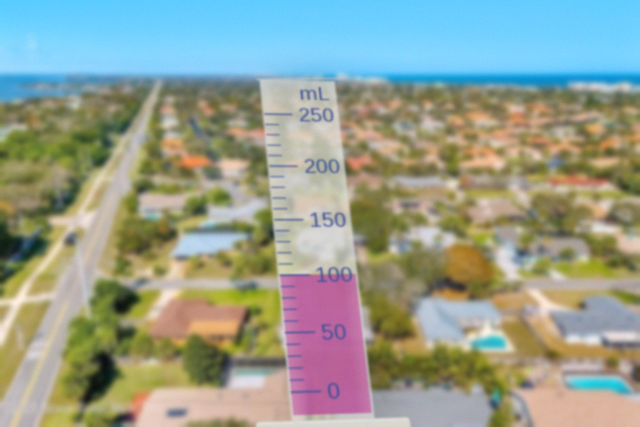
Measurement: 100 mL
